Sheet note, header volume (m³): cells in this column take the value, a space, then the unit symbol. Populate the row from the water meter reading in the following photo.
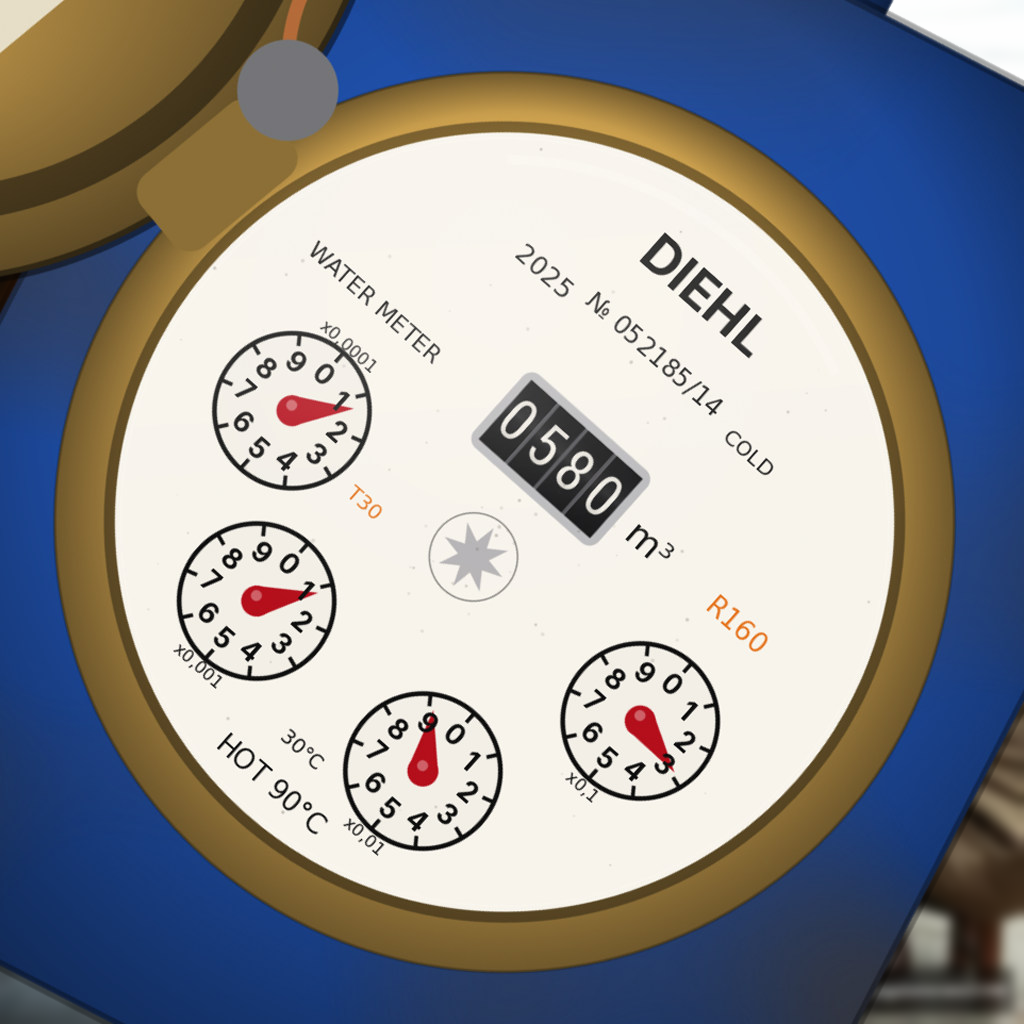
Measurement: 580.2911 m³
